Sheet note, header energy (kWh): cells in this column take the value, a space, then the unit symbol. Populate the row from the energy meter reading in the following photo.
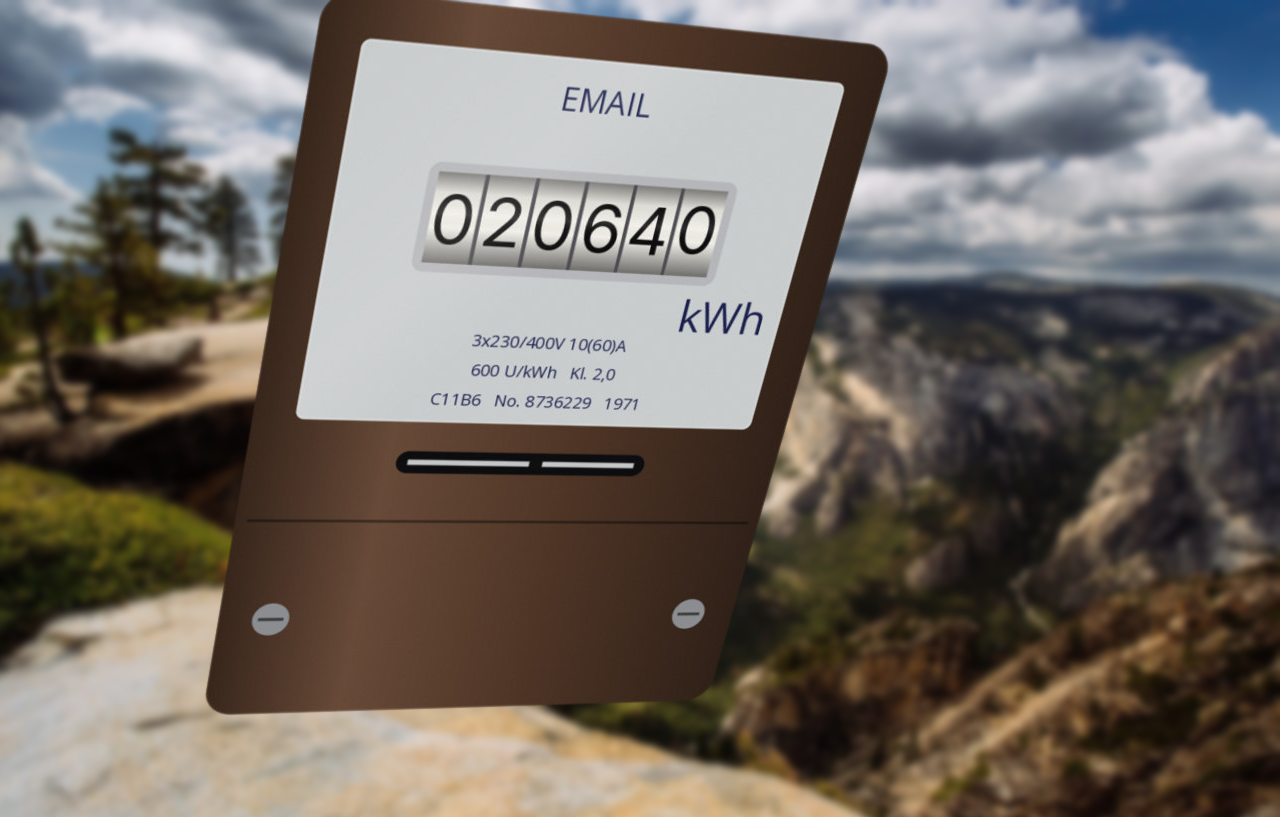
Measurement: 20640 kWh
